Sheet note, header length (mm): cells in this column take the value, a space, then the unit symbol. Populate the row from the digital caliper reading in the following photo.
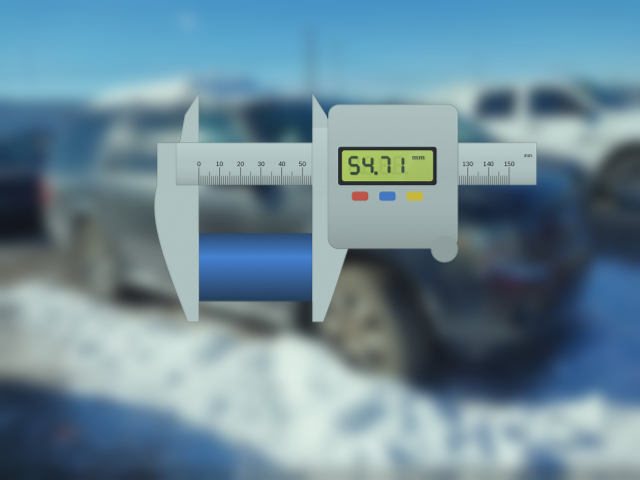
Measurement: 54.71 mm
